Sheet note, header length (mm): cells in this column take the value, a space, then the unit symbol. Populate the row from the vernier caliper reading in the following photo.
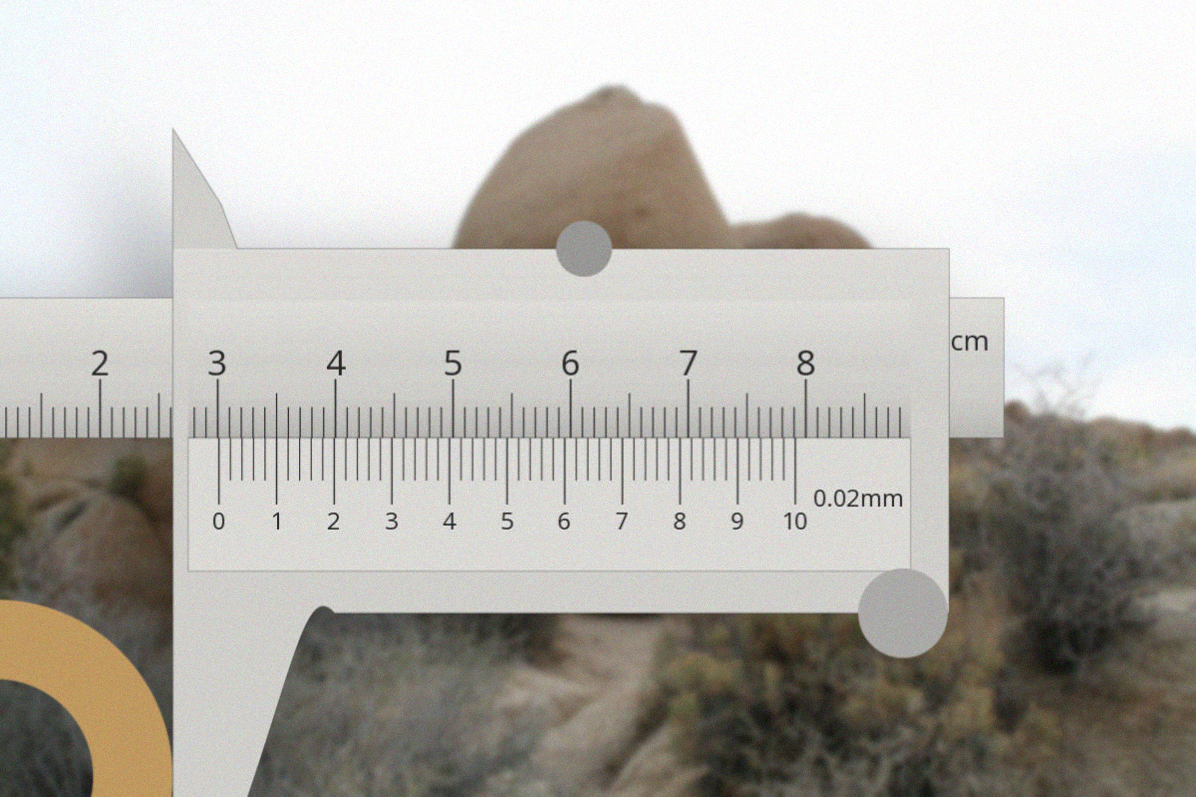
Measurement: 30.1 mm
